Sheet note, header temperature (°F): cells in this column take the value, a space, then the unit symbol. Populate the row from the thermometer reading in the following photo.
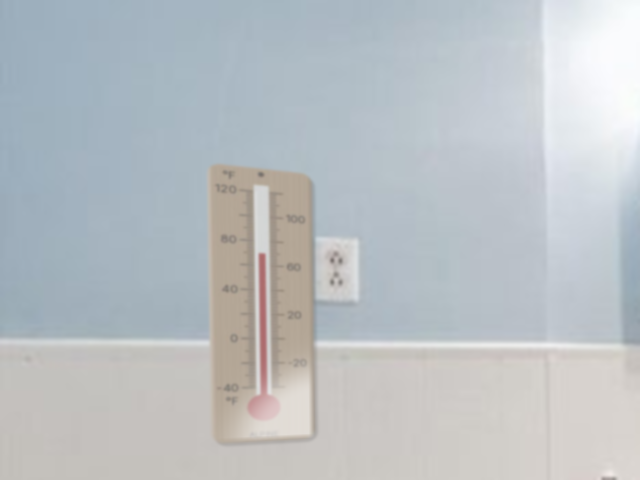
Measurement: 70 °F
